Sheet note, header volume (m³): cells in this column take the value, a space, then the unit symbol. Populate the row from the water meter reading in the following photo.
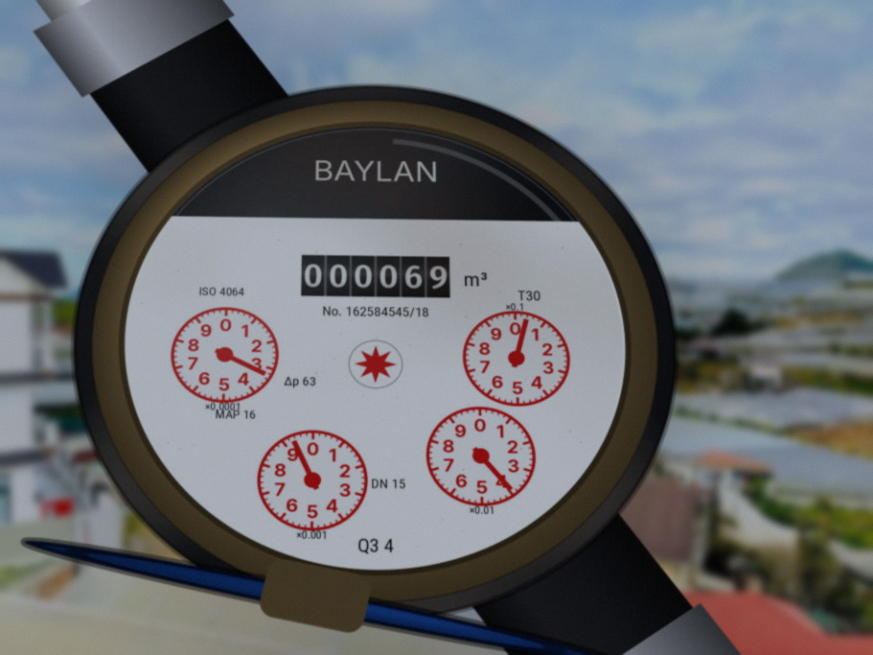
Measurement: 69.0393 m³
